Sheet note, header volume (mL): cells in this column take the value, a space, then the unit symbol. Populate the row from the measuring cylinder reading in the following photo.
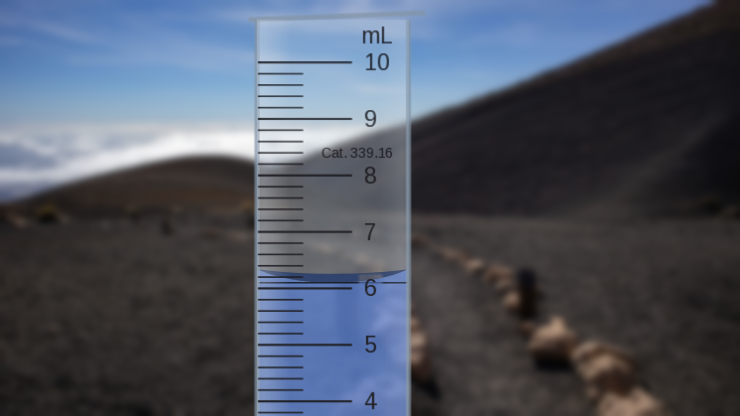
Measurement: 6.1 mL
